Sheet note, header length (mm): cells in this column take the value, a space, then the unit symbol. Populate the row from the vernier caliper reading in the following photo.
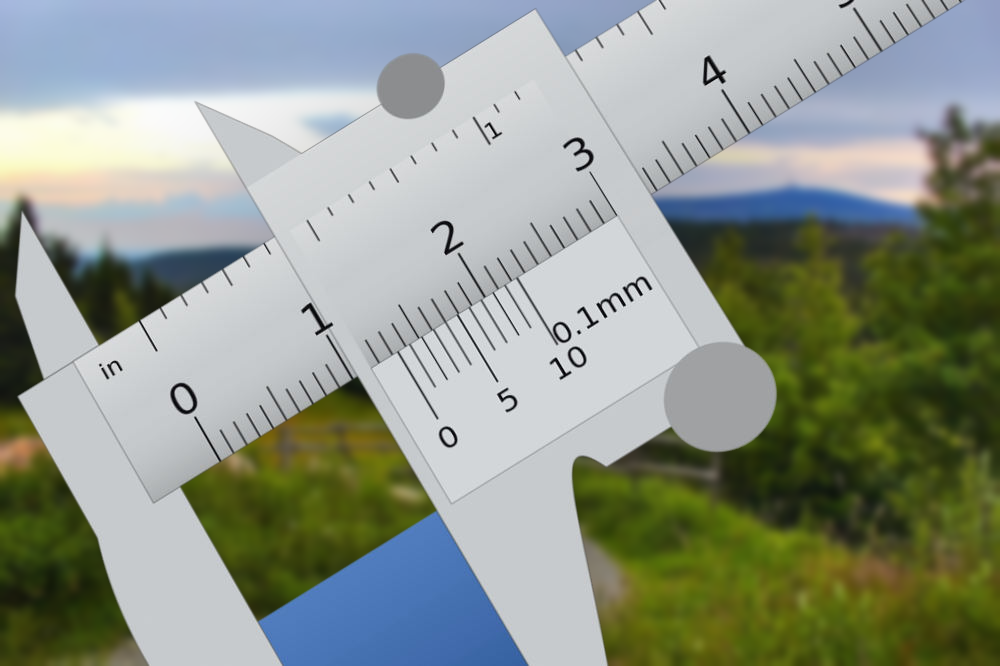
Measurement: 13.4 mm
